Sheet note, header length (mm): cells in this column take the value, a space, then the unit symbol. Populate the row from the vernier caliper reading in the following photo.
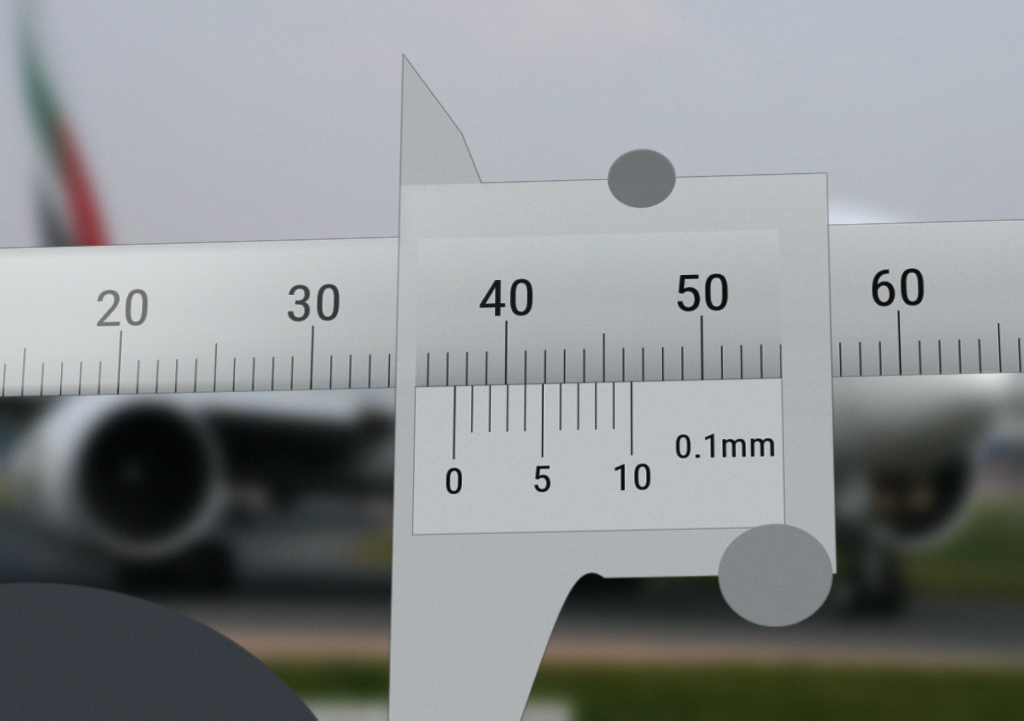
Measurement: 37.4 mm
